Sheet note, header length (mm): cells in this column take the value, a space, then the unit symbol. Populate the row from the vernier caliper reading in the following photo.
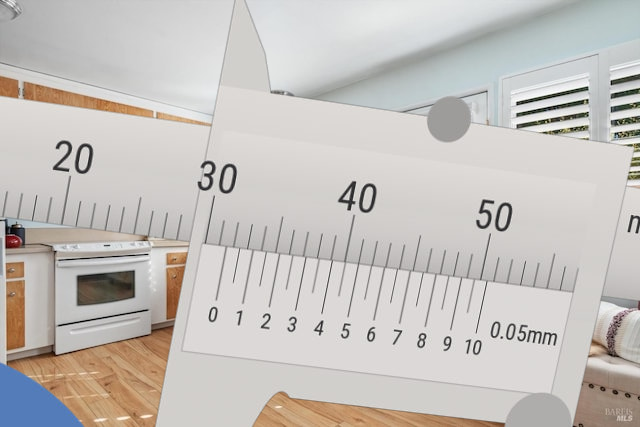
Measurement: 31.5 mm
